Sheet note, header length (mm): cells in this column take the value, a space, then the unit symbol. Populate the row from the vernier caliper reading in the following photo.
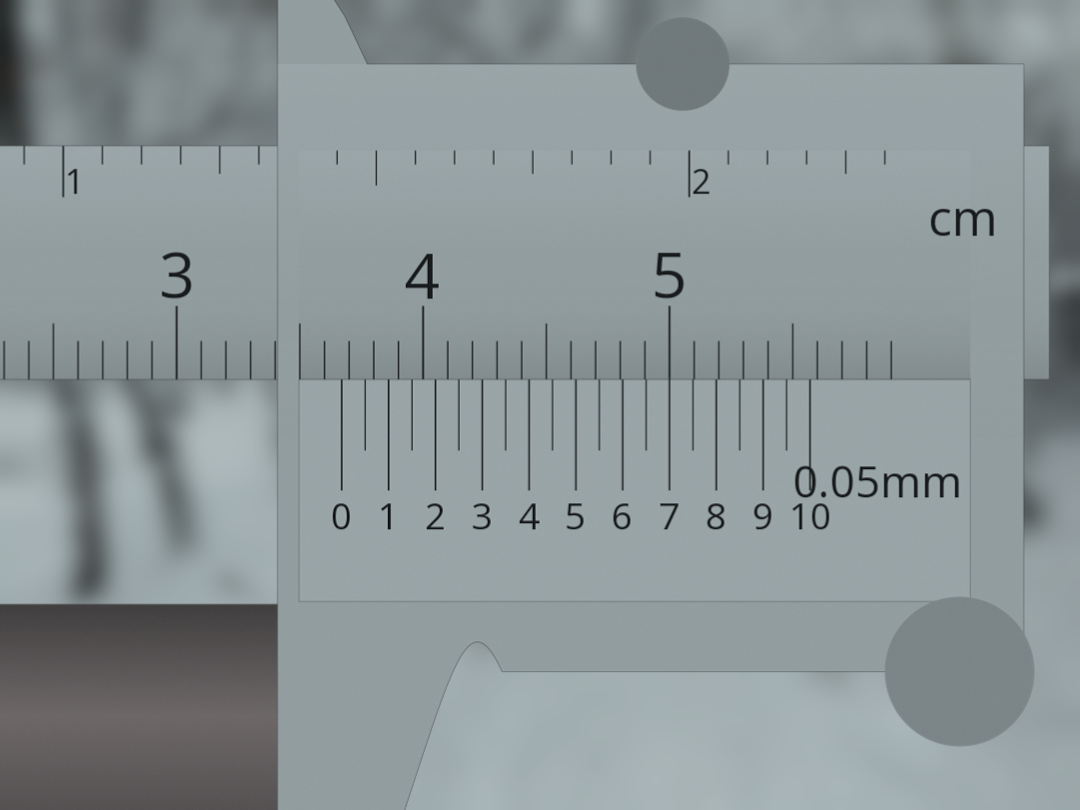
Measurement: 36.70 mm
